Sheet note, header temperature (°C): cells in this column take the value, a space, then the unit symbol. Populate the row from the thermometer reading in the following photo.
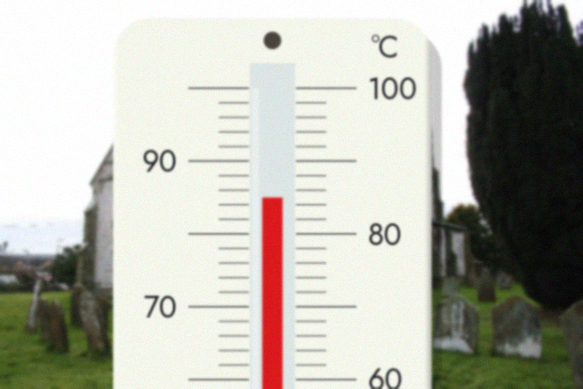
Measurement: 85 °C
